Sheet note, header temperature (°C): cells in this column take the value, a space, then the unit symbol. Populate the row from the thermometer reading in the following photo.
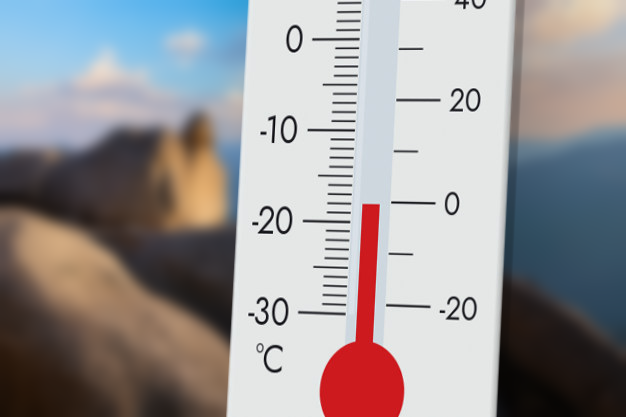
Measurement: -18 °C
